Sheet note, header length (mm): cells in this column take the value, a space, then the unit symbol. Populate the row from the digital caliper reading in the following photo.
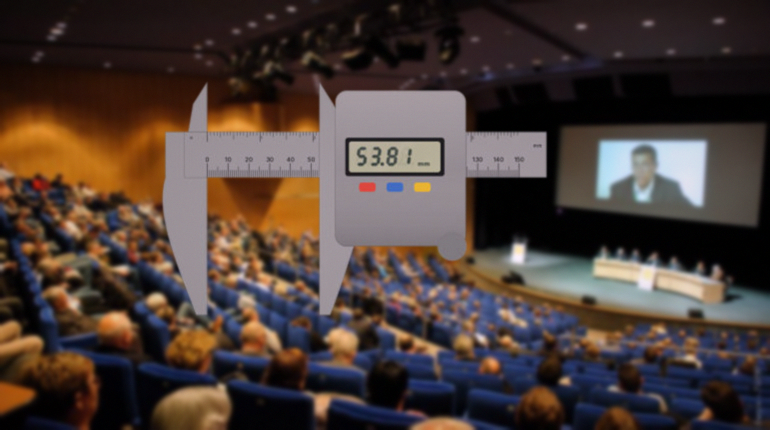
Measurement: 53.81 mm
